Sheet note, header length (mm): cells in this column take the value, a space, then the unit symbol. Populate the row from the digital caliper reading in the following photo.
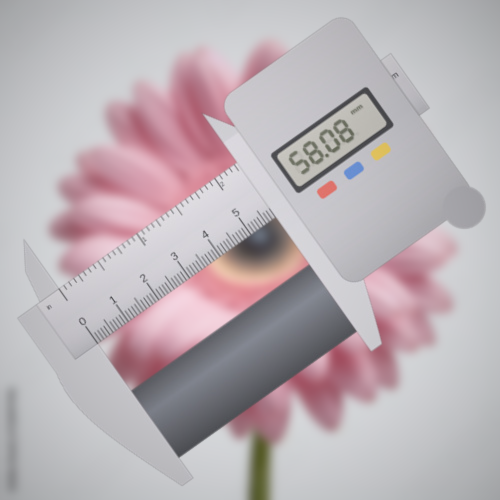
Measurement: 58.08 mm
